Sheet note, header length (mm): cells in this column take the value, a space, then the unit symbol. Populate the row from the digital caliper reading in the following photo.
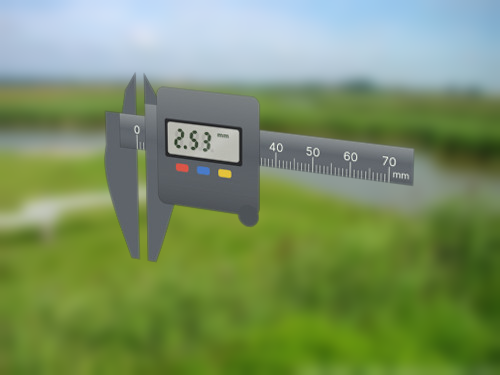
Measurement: 2.53 mm
